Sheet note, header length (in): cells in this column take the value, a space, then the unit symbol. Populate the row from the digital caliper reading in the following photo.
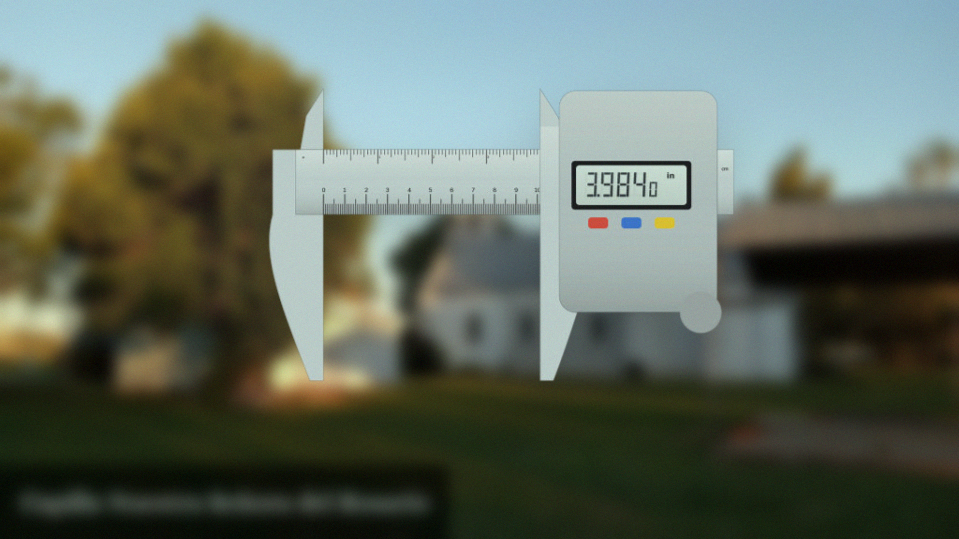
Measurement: 3.9840 in
